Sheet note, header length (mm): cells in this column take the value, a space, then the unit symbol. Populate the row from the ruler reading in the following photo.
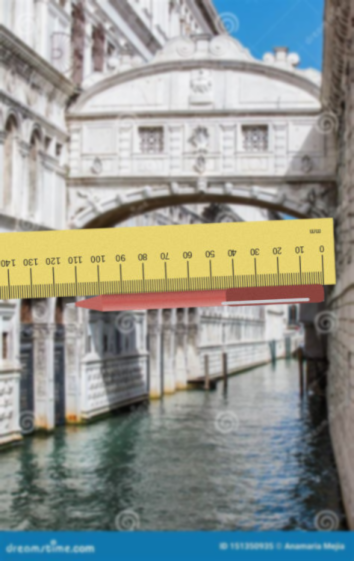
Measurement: 115 mm
